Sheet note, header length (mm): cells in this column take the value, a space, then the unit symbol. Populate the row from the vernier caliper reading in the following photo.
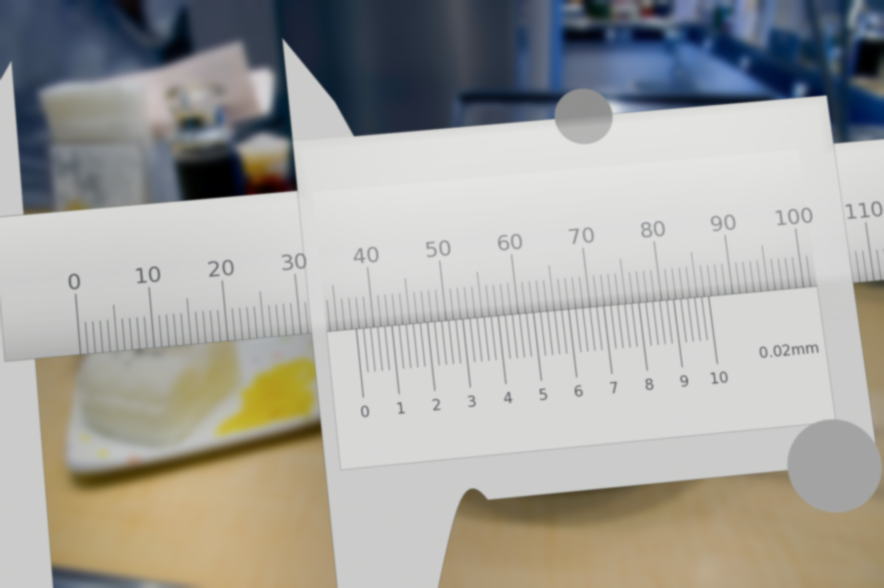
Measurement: 37.6 mm
